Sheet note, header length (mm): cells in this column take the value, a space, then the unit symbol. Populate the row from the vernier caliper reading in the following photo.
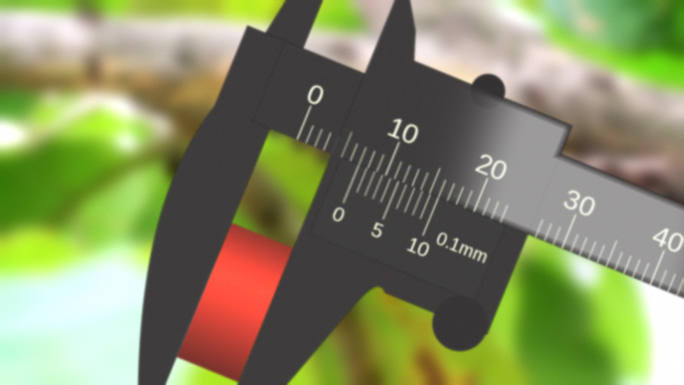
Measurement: 7.0 mm
